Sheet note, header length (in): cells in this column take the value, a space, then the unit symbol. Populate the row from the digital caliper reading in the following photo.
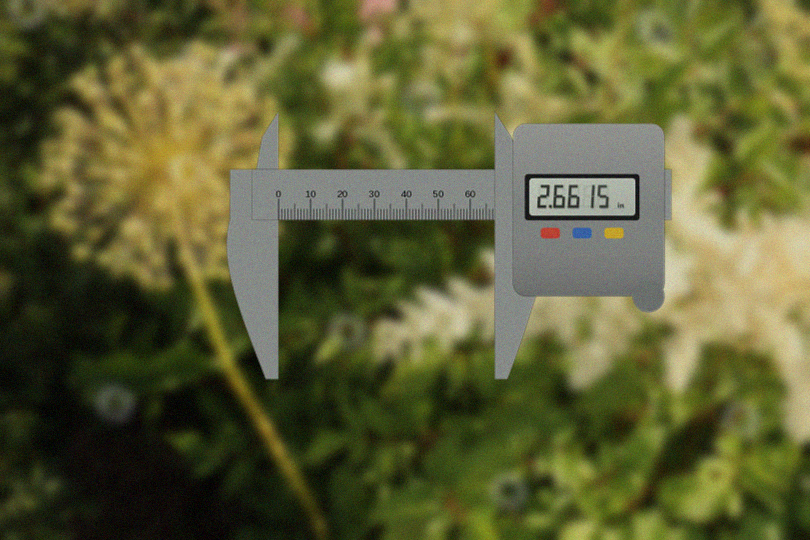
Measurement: 2.6615 in
